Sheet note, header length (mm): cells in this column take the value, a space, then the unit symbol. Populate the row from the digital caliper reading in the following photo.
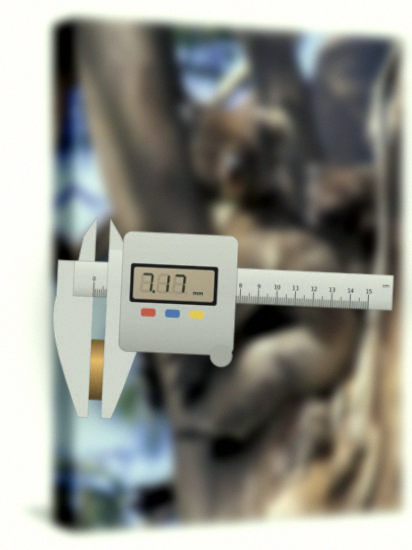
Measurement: 7.17 mm
